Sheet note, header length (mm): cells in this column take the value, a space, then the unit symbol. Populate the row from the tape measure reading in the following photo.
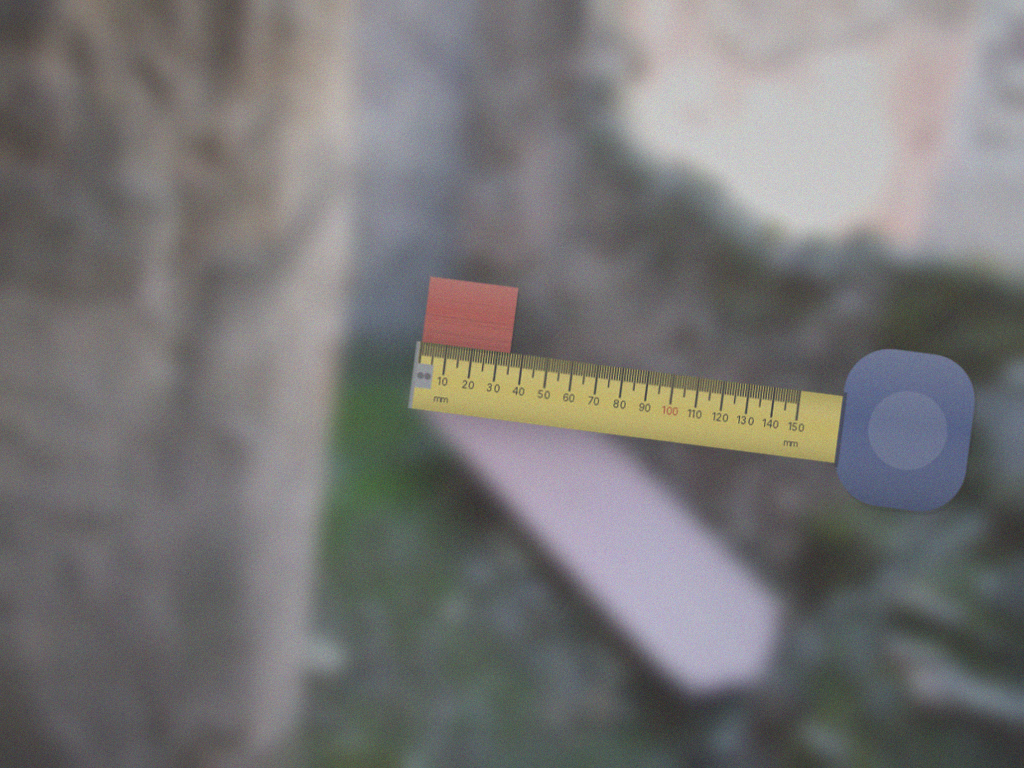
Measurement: 35 mm
